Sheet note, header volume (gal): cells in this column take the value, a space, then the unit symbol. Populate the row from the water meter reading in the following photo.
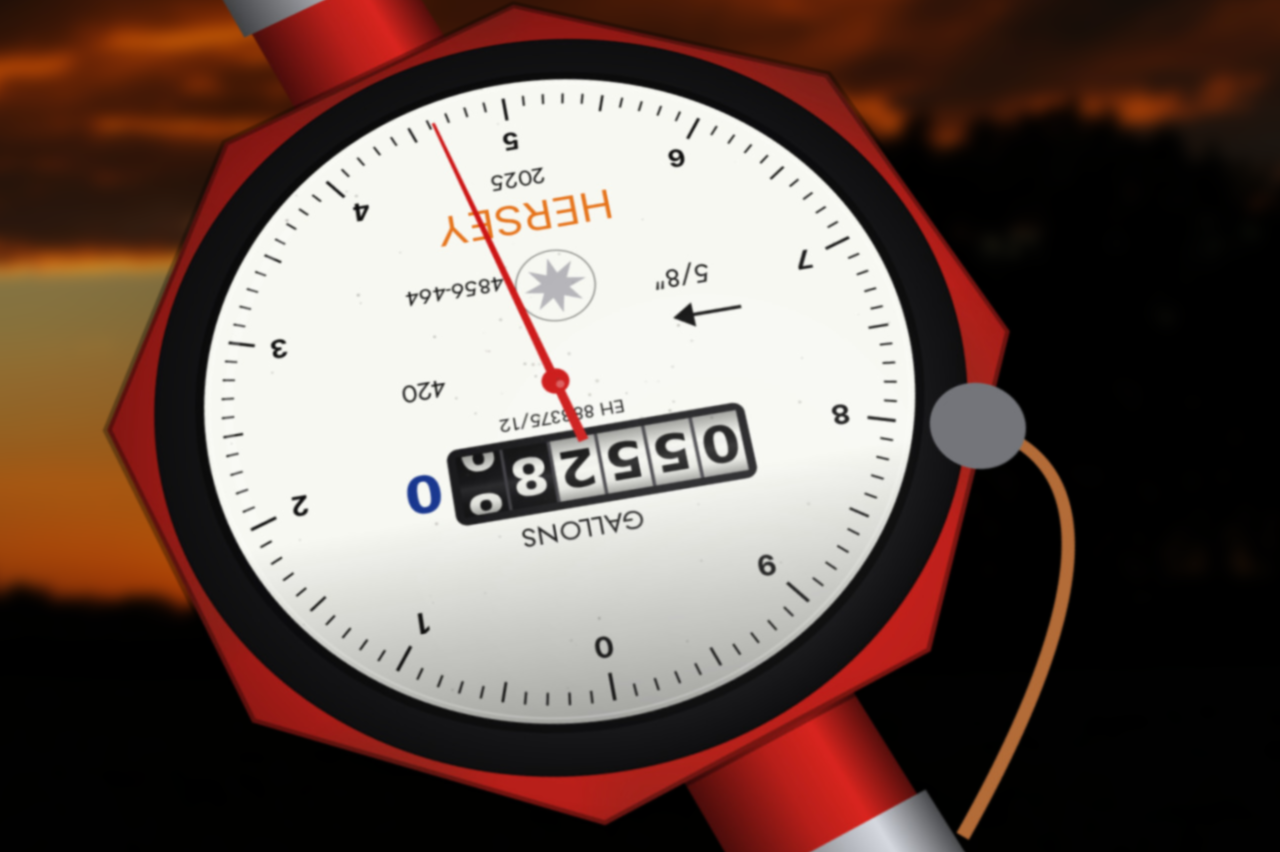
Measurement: 552884.6 gal
